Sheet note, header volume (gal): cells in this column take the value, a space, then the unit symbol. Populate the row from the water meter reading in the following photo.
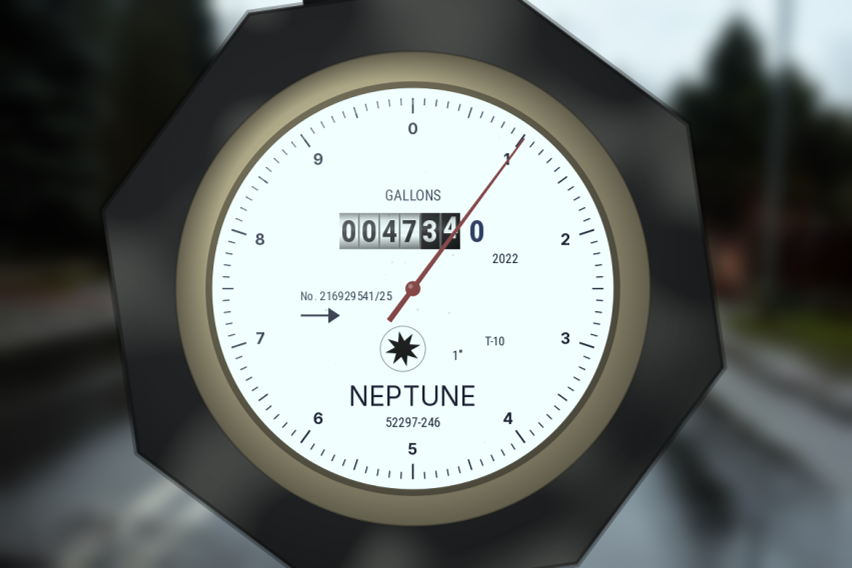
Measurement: 47341.0 gal
